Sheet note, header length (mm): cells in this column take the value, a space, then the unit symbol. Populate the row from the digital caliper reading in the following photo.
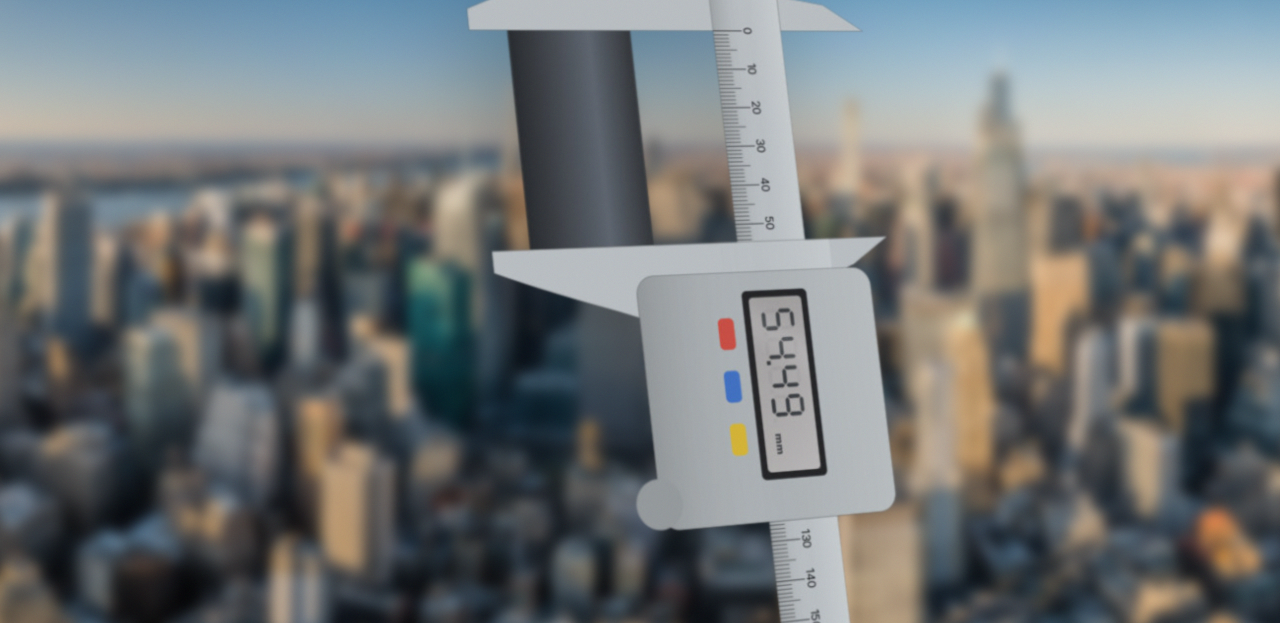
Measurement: 54.49 mm
